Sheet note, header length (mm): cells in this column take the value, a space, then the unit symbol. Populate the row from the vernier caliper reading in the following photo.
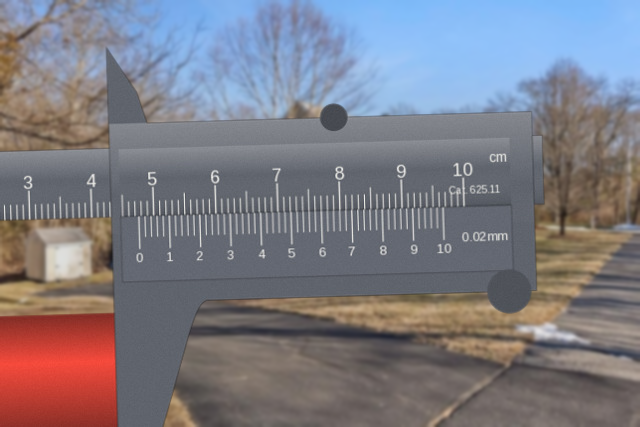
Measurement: 47.6 mm
